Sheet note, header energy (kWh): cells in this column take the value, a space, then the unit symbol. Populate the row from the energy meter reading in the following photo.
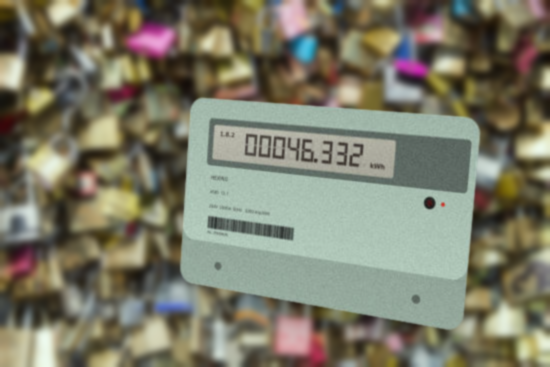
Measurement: 46.332 kWh
